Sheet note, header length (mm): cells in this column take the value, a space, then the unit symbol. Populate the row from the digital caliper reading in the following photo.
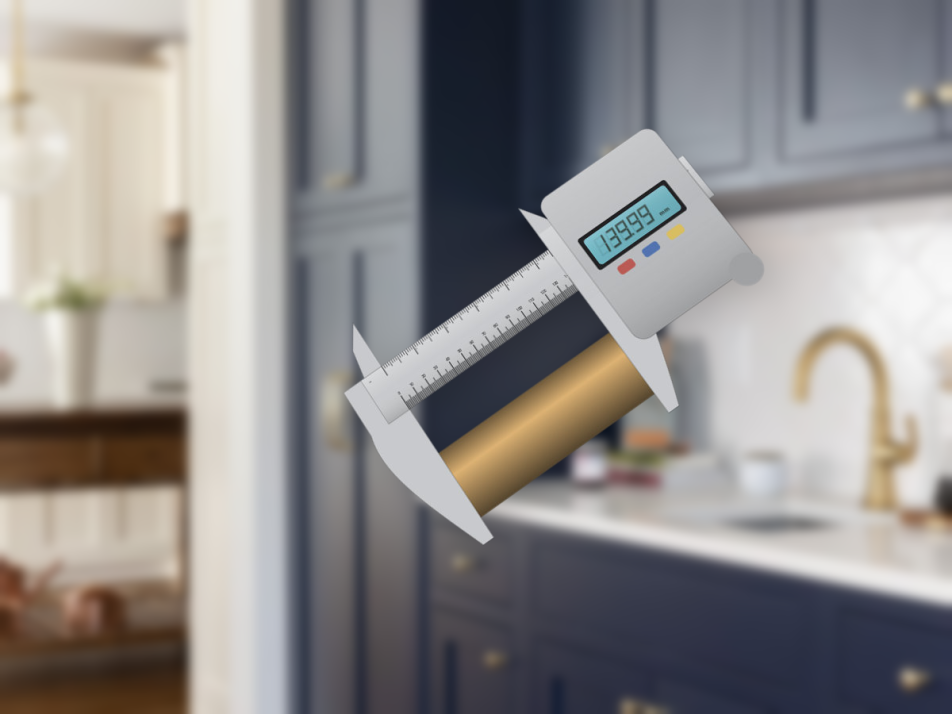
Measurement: 139.99 mm
